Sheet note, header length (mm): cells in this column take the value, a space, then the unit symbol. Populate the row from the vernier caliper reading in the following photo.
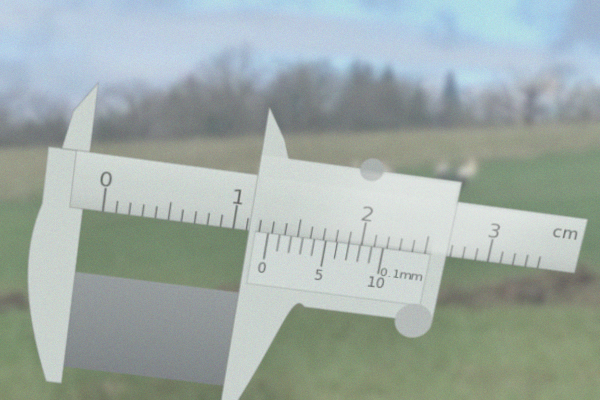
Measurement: 12.7 mm
